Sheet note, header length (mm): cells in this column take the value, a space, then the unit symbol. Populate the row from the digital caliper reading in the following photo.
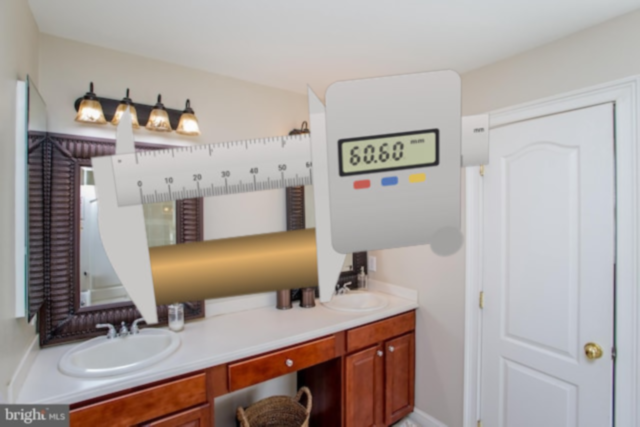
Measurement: 60.60 mm
